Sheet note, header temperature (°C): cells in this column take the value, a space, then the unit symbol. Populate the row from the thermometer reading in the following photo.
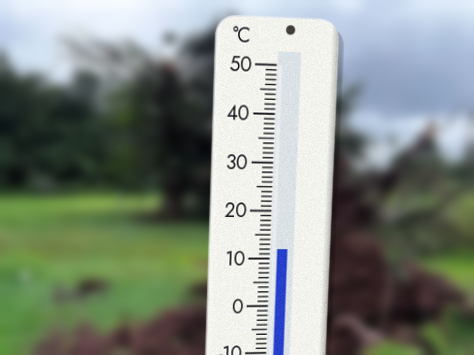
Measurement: 12 °C
